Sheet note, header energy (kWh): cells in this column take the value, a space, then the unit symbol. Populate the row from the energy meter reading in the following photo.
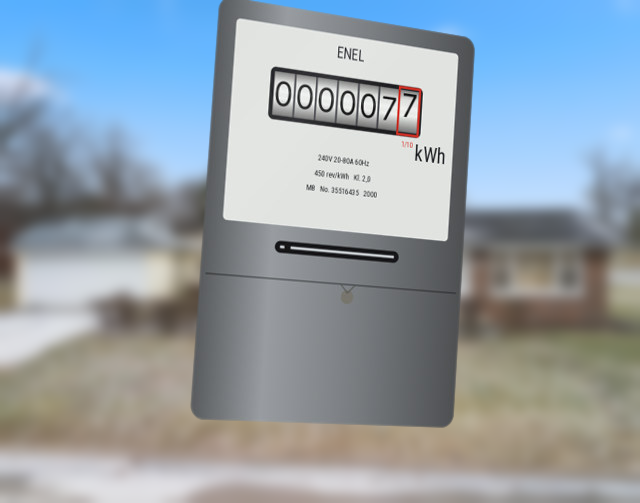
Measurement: 7.7 kWh
